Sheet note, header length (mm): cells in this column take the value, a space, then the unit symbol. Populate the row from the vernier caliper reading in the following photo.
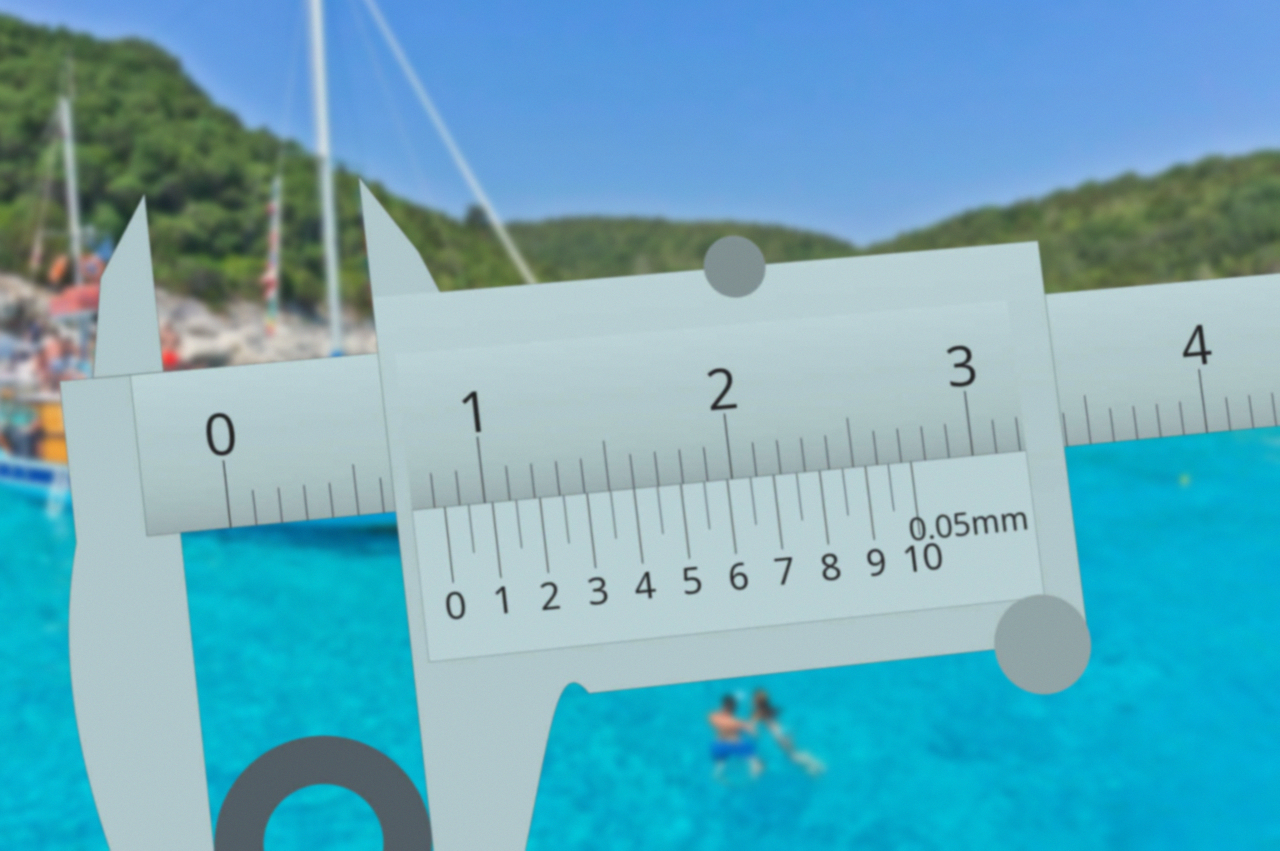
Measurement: 8.4 mm
